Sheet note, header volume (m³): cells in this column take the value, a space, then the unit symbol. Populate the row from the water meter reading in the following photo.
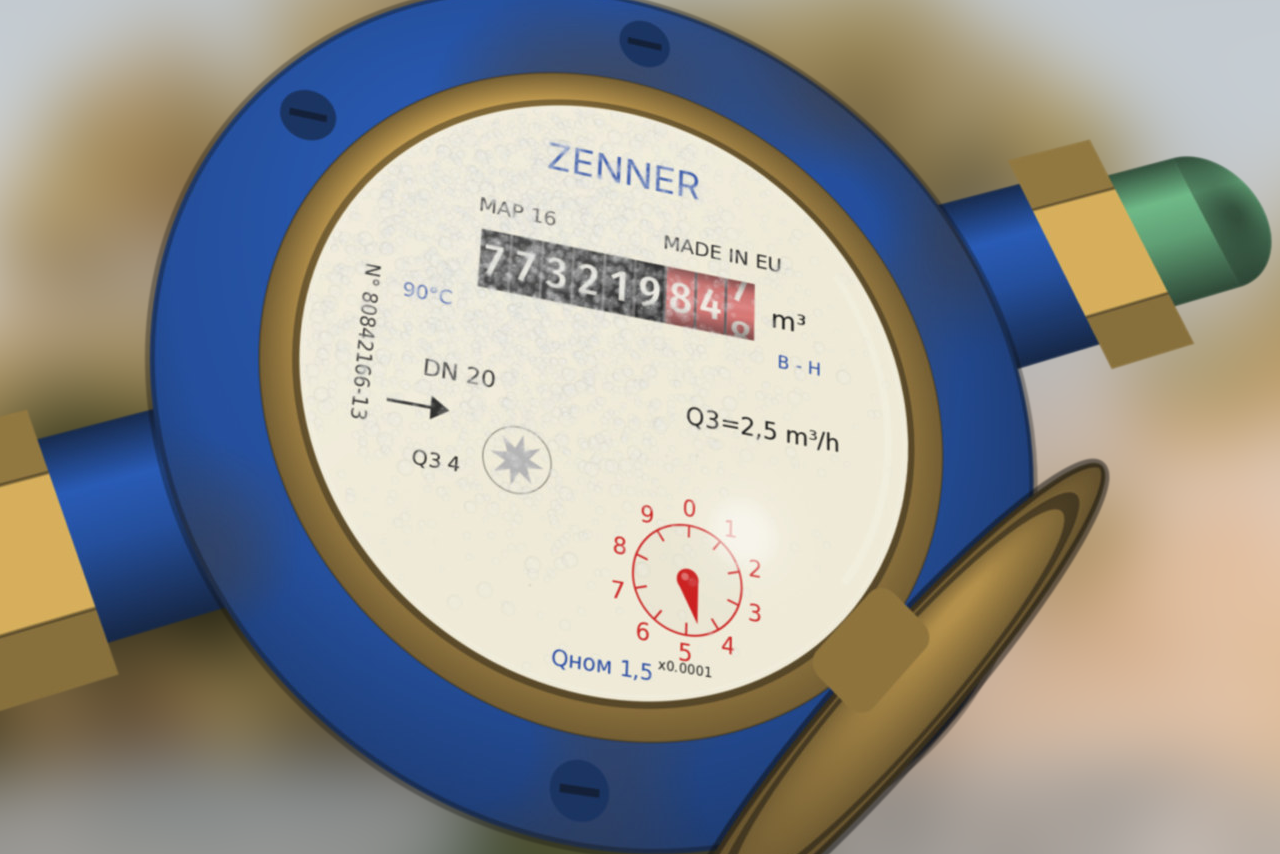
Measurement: 773219.8474 m³
